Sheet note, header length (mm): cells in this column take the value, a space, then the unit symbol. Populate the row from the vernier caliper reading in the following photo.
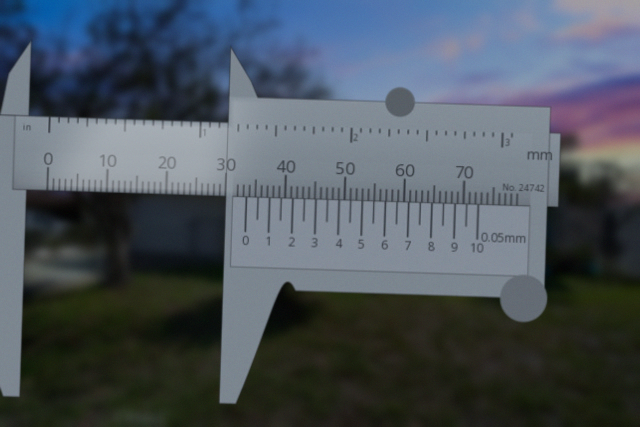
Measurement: 33.5 mm
